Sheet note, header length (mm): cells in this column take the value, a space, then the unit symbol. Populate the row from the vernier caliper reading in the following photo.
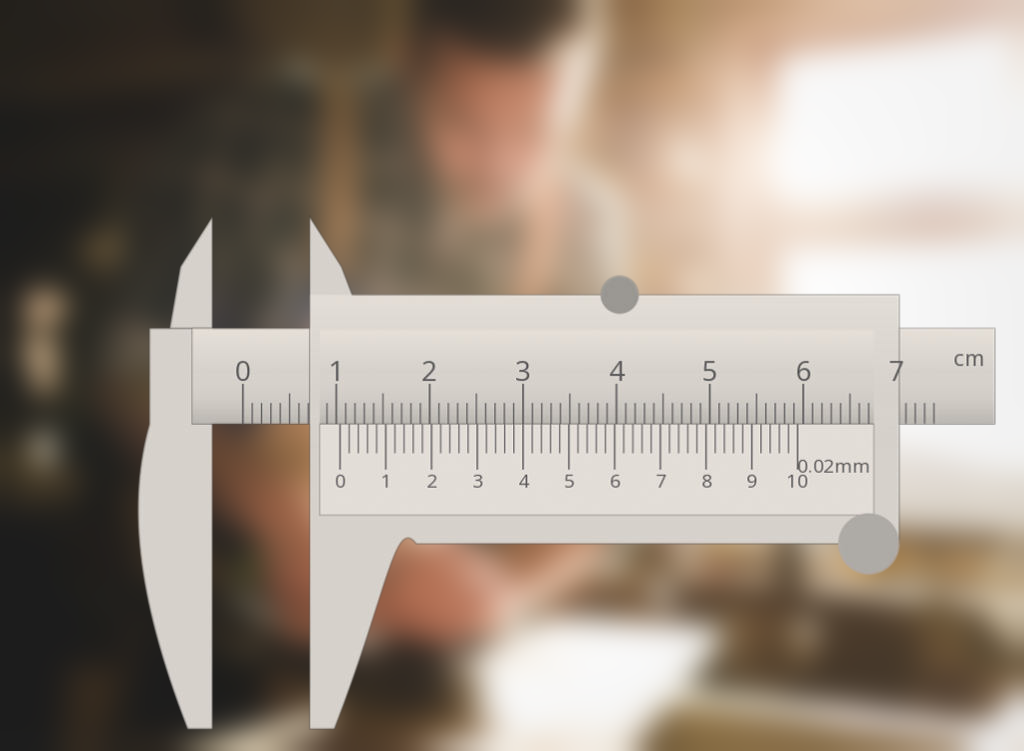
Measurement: 10.4 mm
